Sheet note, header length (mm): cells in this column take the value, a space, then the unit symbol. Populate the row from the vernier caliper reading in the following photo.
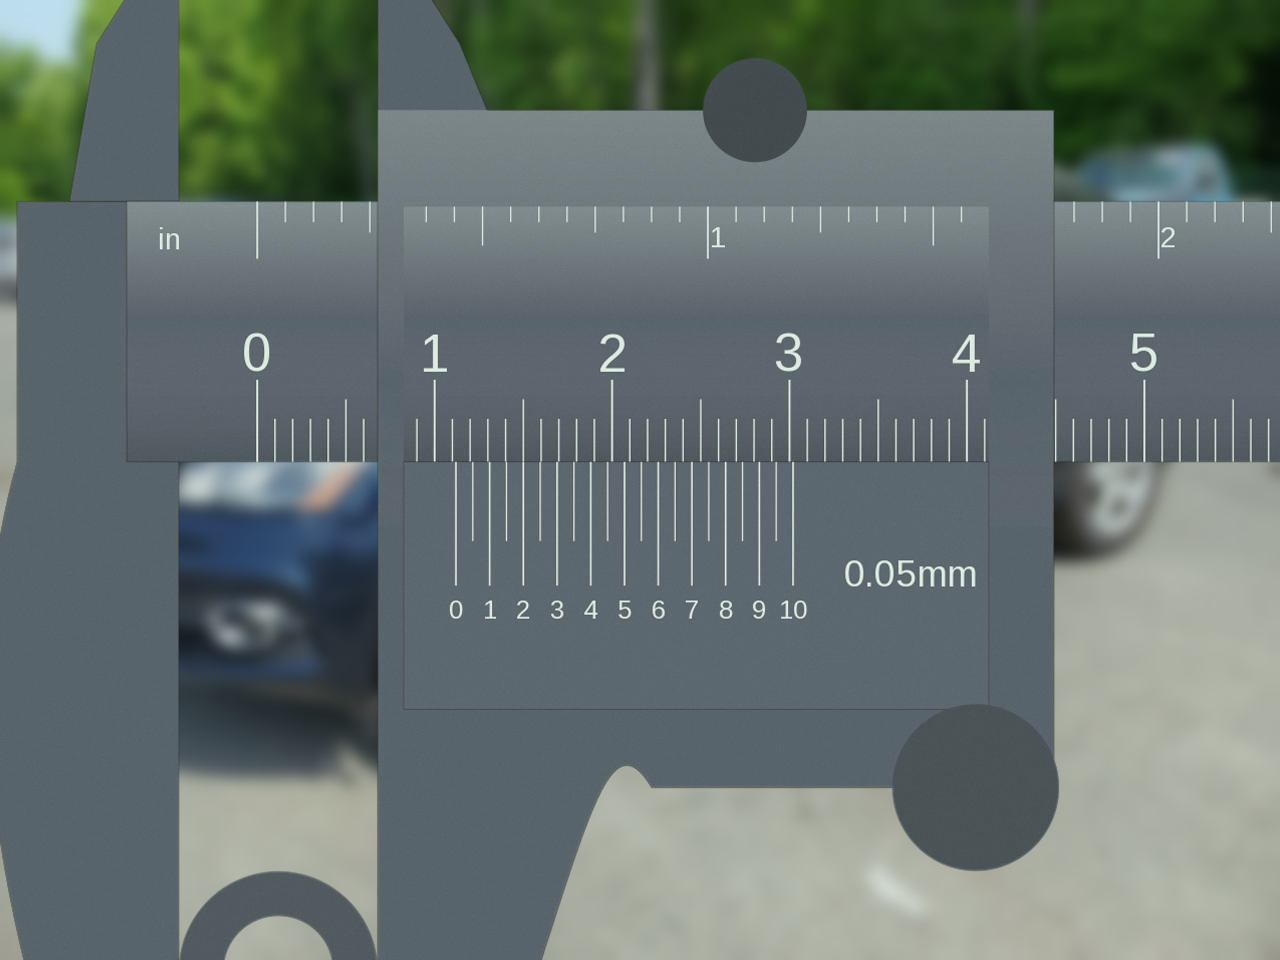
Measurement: 11.2 mm
